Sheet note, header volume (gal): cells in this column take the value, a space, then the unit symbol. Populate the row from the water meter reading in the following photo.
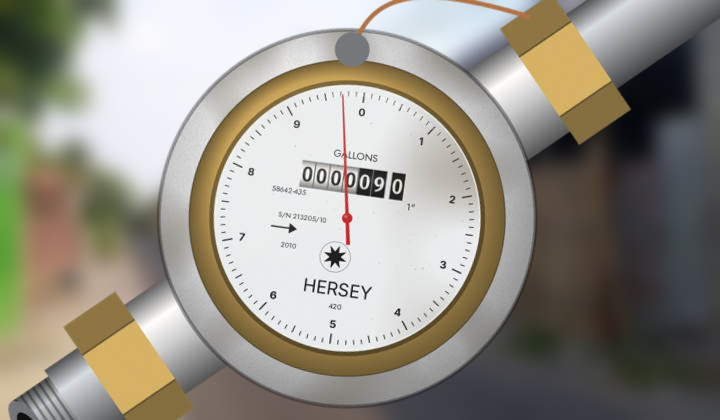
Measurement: 89.7 gal
